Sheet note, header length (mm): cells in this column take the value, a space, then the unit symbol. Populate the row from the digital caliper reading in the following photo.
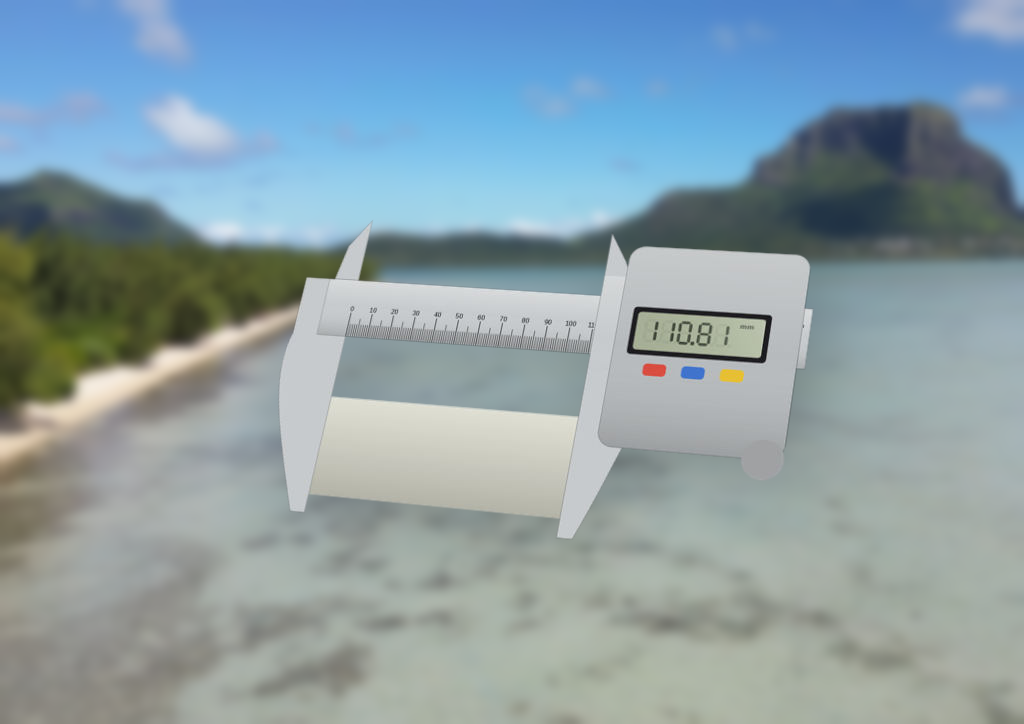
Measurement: 110.81 mm
